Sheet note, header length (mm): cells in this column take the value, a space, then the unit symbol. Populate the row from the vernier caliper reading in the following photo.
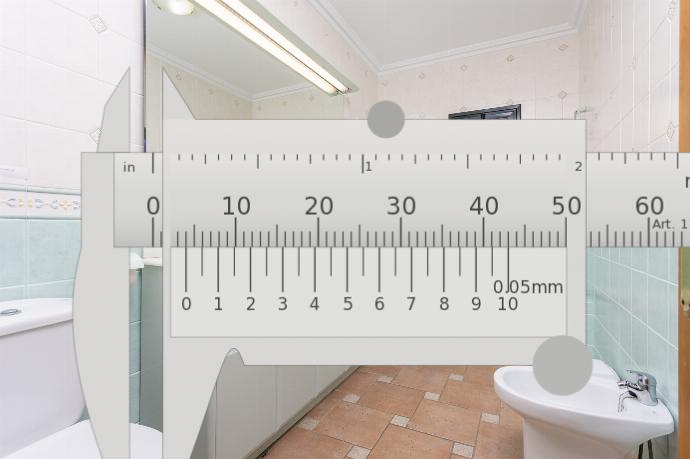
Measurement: 4.0 mm
